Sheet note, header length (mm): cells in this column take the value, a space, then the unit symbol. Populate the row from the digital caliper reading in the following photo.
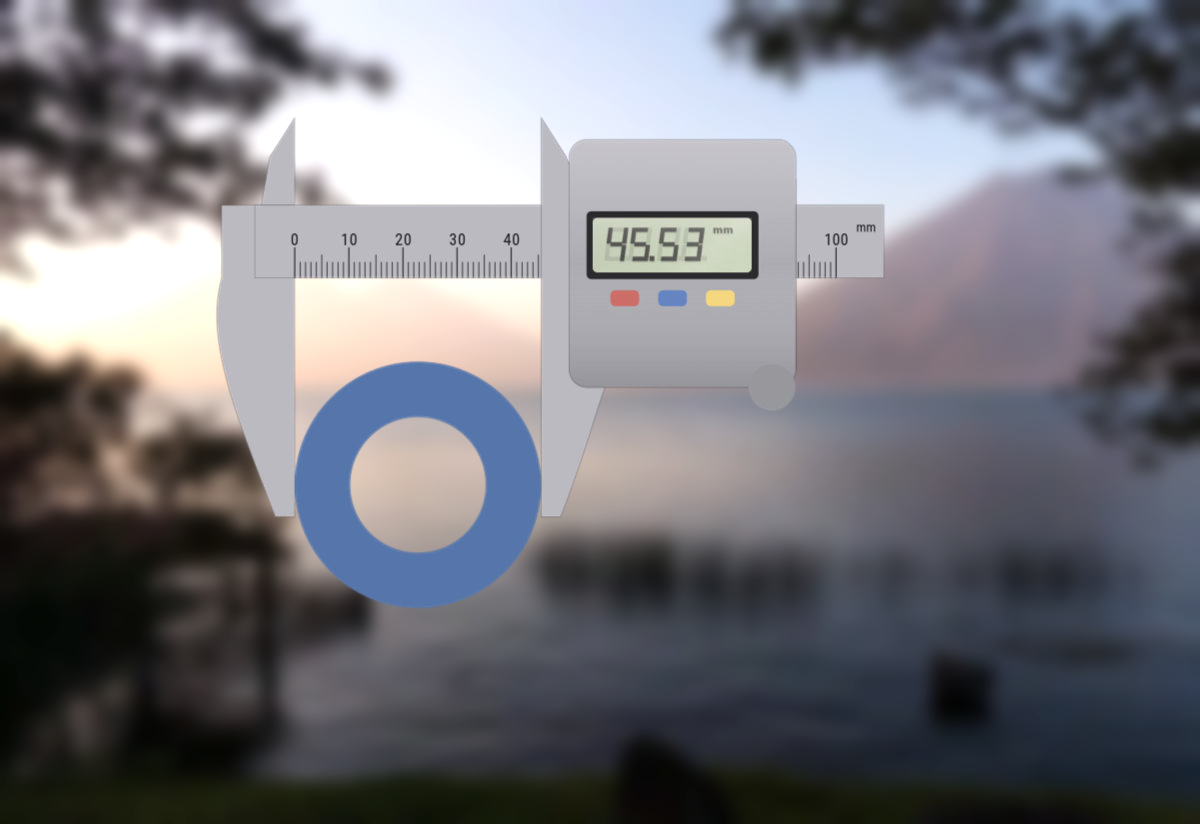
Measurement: 45.53 mm
